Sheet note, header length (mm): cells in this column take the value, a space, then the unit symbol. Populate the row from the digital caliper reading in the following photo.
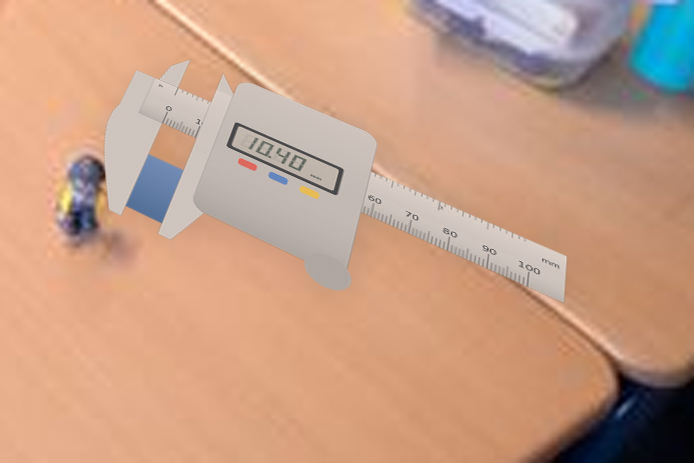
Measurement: 10.40 mm
